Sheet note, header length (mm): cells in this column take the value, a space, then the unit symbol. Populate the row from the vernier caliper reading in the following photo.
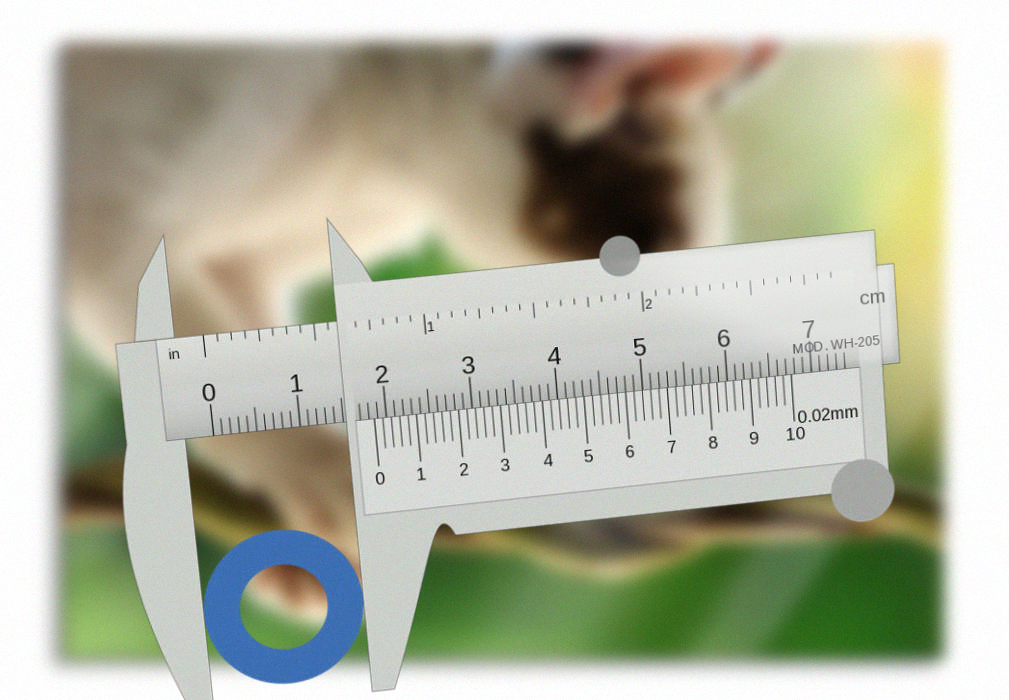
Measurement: 18.6 mm
